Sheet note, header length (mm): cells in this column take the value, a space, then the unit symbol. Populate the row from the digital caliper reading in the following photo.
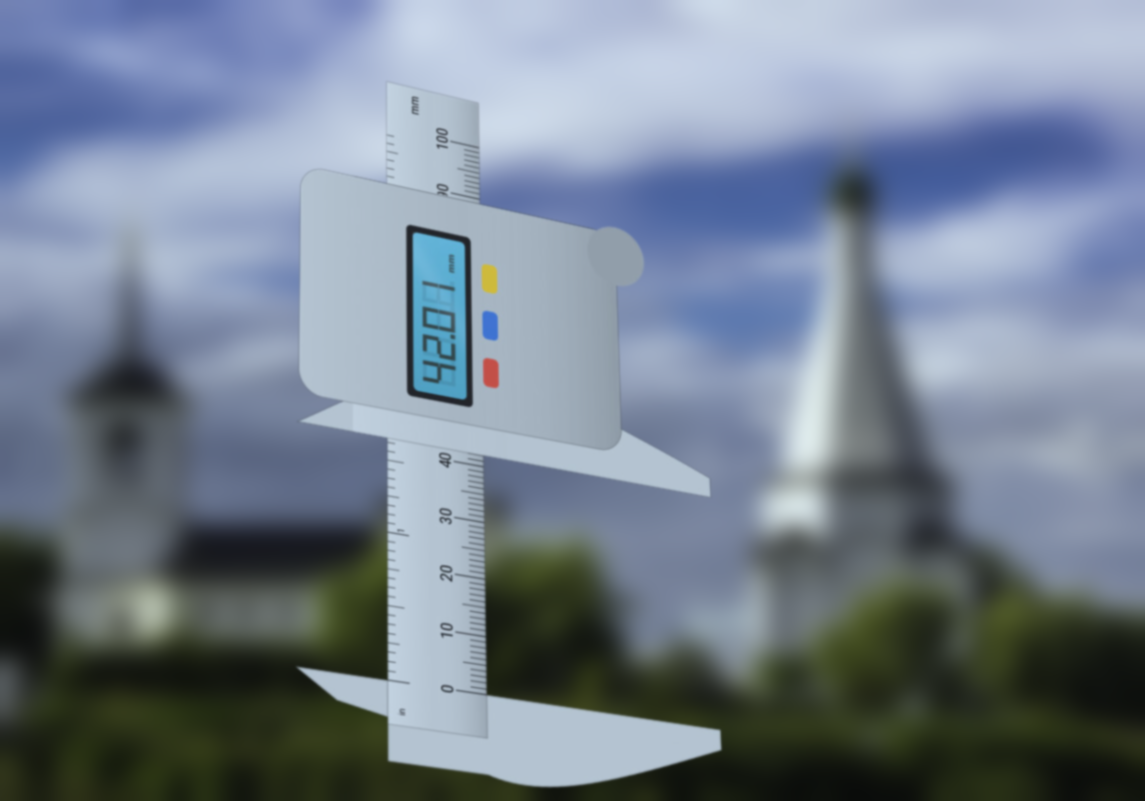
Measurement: 42.01 mm
